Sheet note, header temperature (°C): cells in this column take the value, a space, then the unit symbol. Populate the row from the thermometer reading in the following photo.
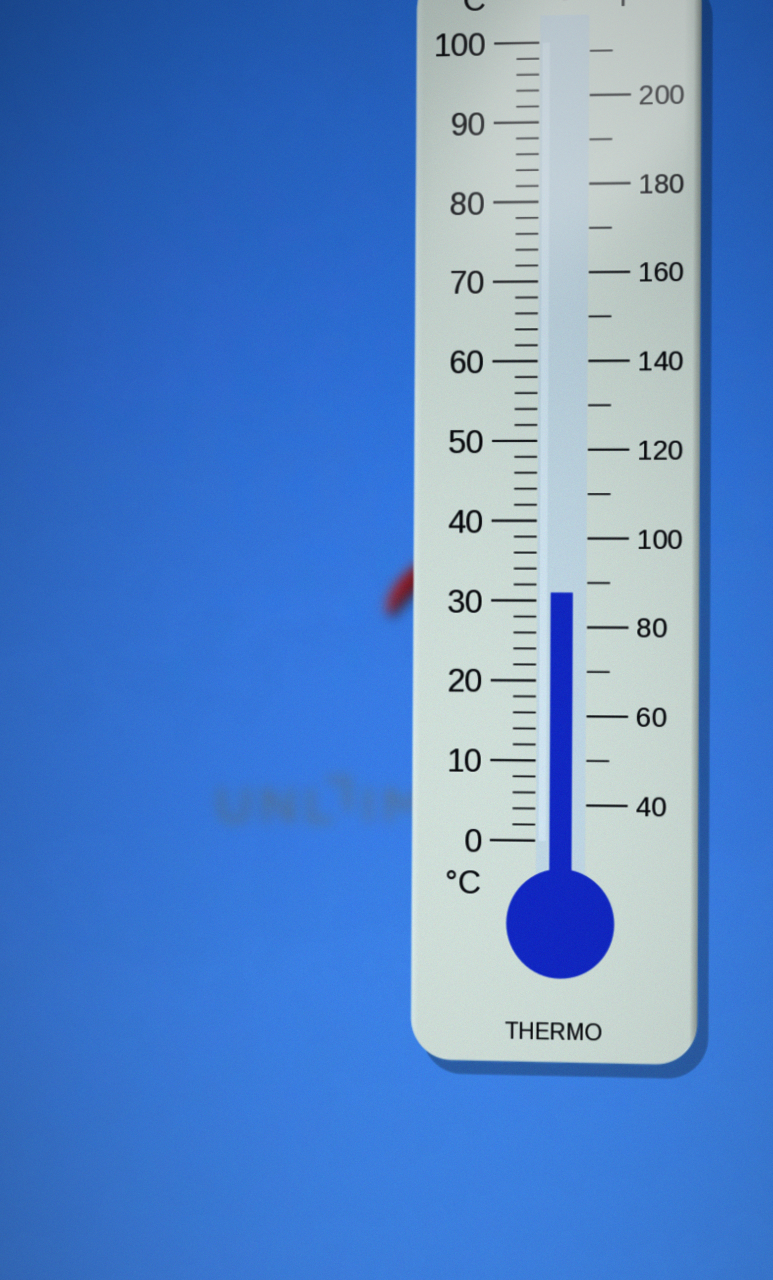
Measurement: 31 °C
